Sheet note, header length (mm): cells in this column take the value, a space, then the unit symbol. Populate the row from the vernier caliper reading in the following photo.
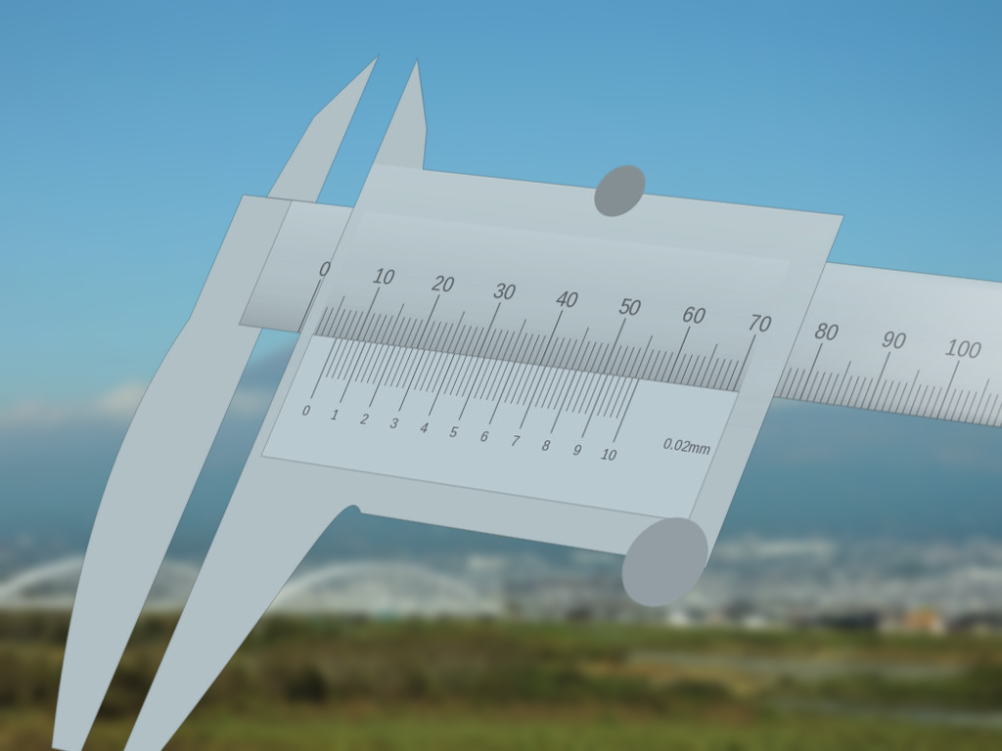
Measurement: 6.6 mm
